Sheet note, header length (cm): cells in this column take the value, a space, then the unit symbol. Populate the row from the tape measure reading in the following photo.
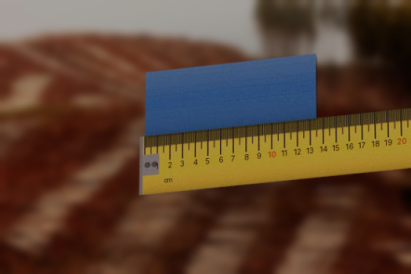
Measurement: 13.5 cm
